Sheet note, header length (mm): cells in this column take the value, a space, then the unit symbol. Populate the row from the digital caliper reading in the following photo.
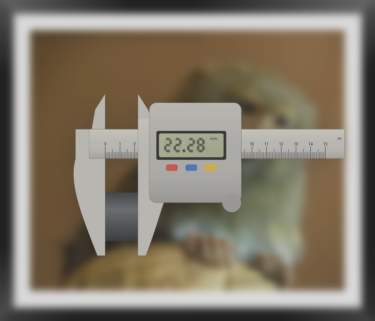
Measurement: 22.28 mm
